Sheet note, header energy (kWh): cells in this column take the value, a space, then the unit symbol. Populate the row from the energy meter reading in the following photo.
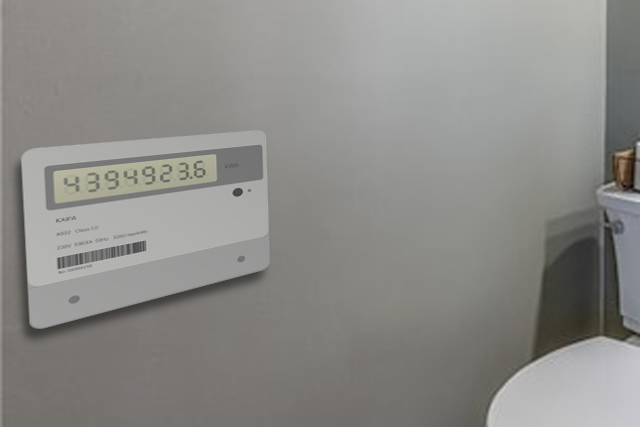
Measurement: 4394923.6 kWh
